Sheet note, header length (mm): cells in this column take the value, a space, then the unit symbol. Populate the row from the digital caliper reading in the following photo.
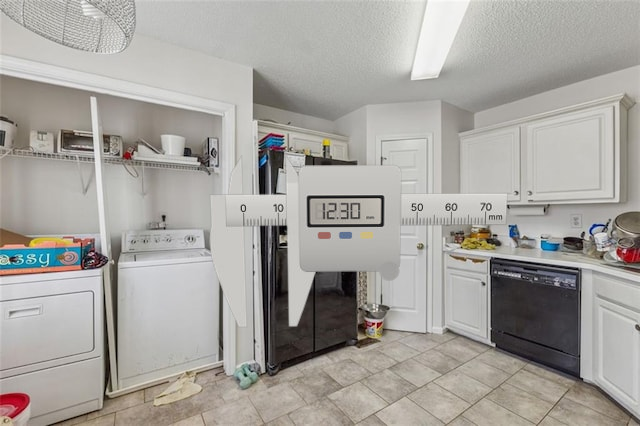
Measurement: 12.30 mm
